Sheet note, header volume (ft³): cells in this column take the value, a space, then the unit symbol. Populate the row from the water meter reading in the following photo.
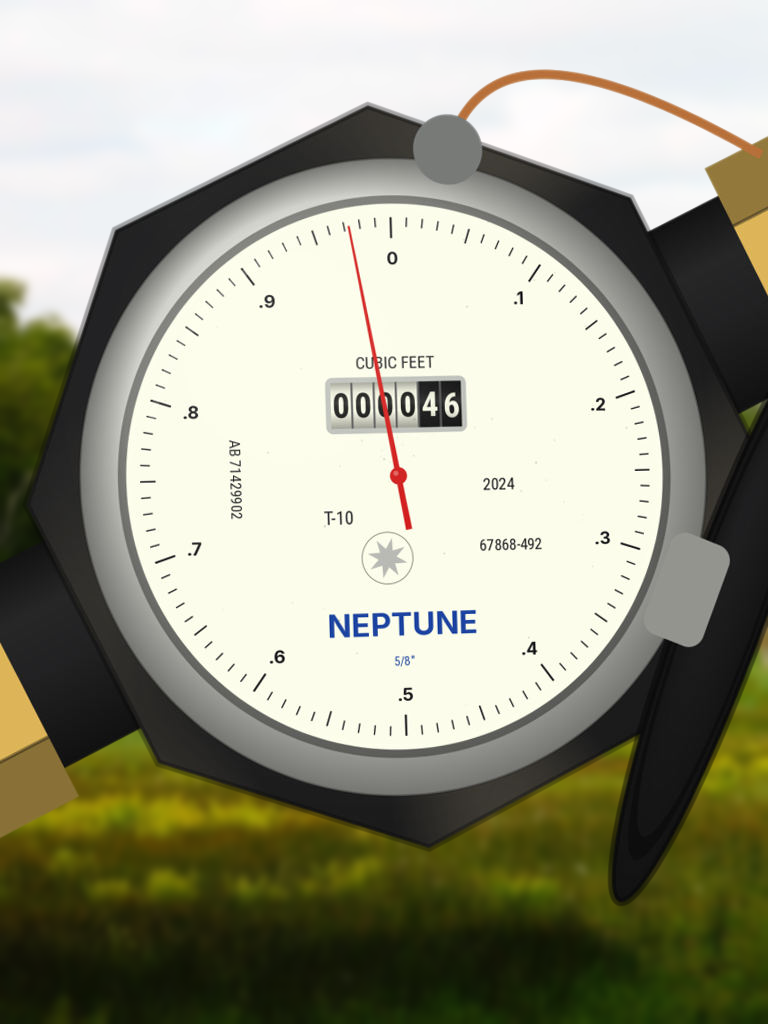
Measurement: 45.97 ft³
